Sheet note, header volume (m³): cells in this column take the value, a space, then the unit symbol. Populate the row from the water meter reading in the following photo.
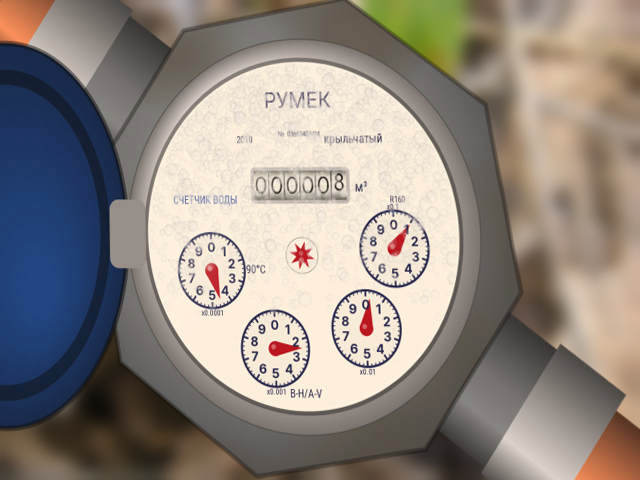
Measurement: 8.1024 m³
